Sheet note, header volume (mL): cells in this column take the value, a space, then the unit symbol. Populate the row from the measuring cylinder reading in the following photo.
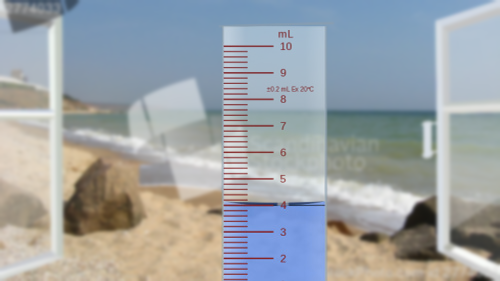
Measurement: 4 mL
